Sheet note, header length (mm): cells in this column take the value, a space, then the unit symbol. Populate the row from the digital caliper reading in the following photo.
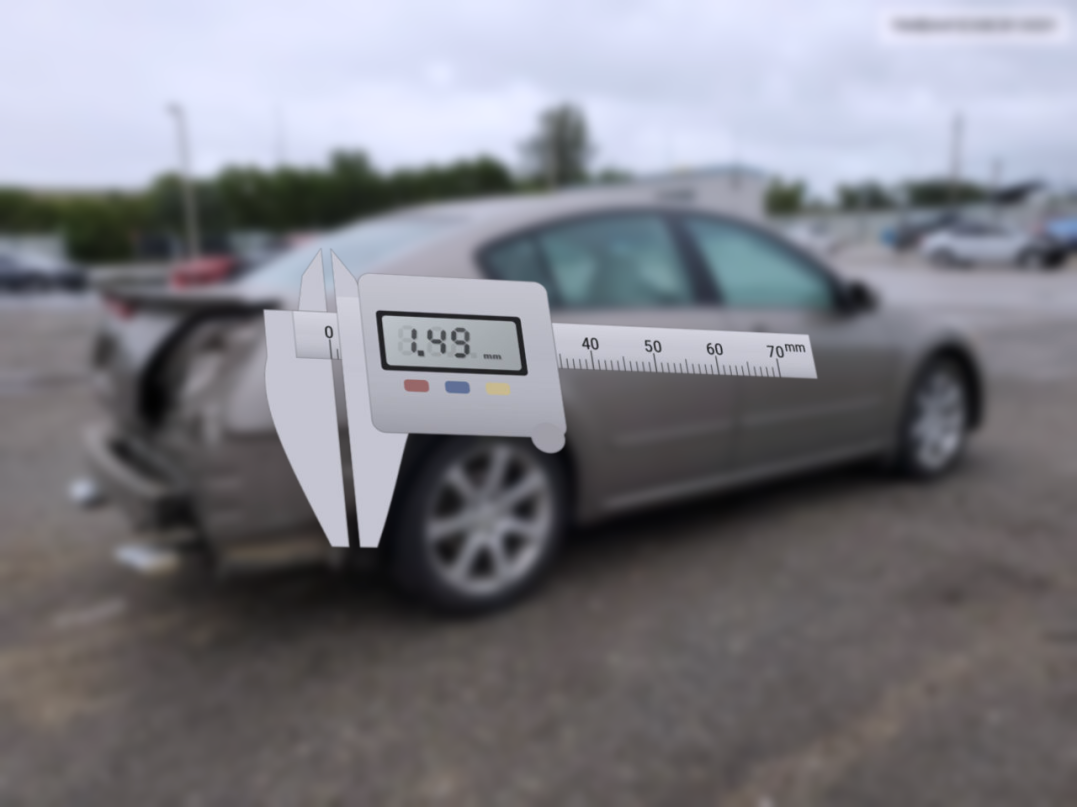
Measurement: 1.49 mm
